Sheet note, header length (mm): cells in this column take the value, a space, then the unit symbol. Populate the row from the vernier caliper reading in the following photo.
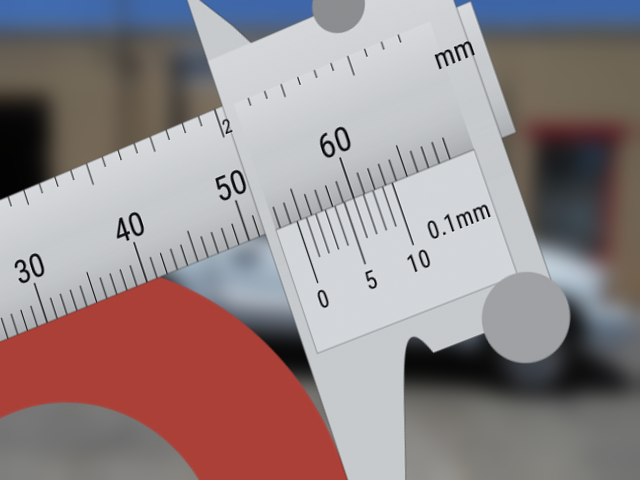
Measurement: 54.6 mm
